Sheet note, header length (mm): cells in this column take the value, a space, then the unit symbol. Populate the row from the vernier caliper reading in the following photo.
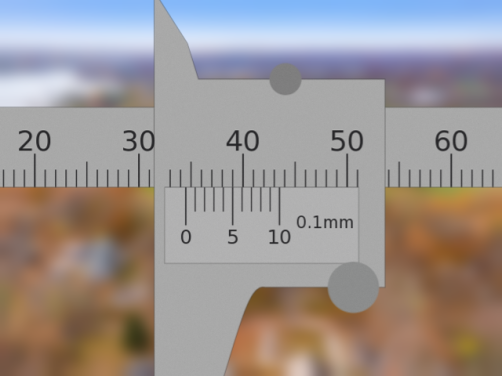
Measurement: 34.5 mm
